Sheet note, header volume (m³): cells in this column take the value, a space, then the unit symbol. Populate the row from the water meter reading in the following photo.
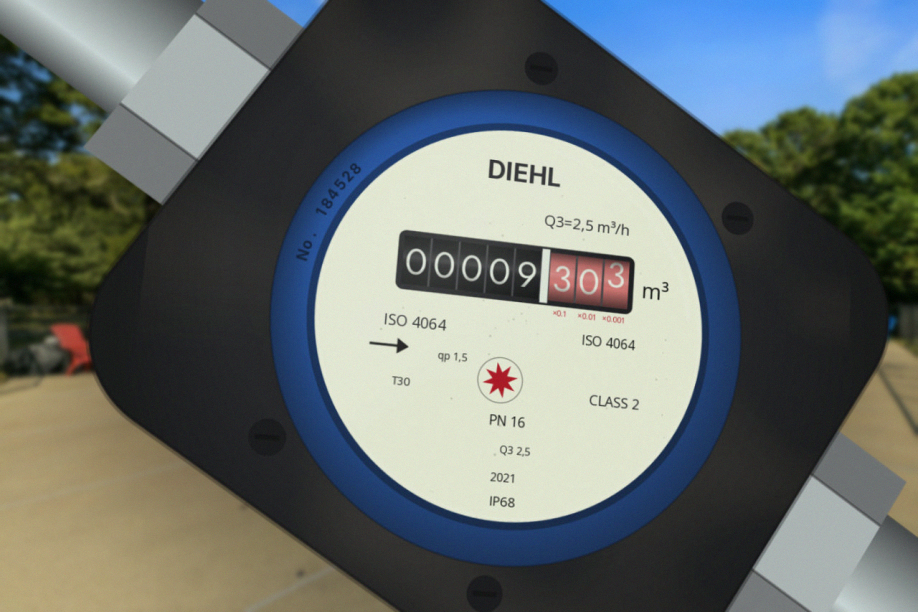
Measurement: 9.303 m³
